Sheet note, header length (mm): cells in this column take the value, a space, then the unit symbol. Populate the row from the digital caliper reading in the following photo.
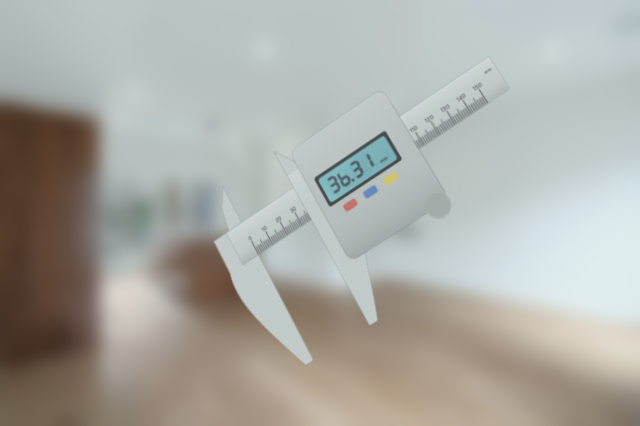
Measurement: 36.31 mm
